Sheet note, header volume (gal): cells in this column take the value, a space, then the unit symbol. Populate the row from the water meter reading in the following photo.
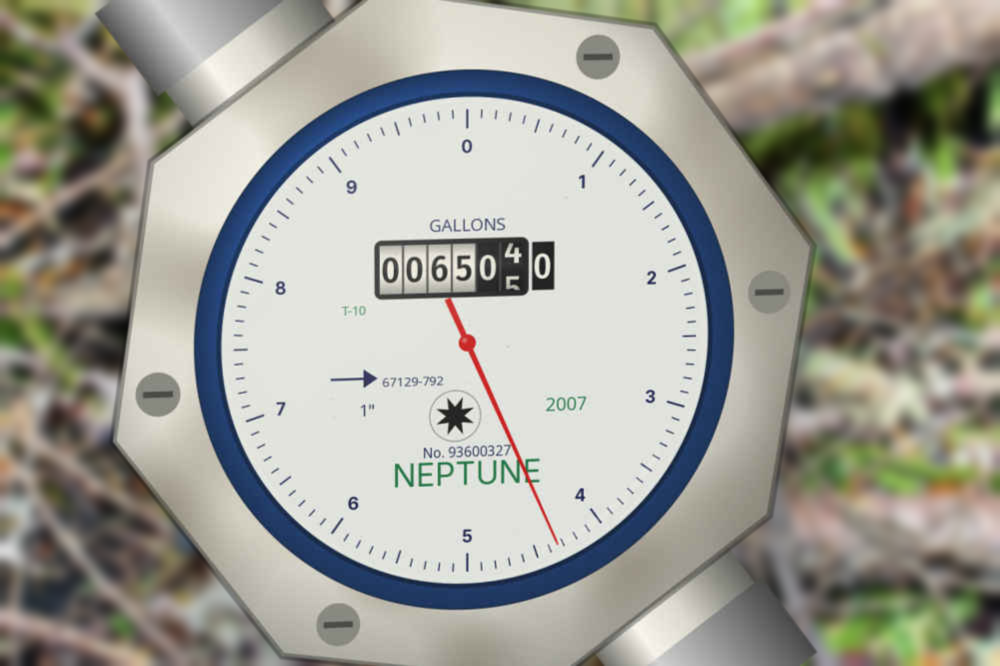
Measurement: 65044.3 gal
